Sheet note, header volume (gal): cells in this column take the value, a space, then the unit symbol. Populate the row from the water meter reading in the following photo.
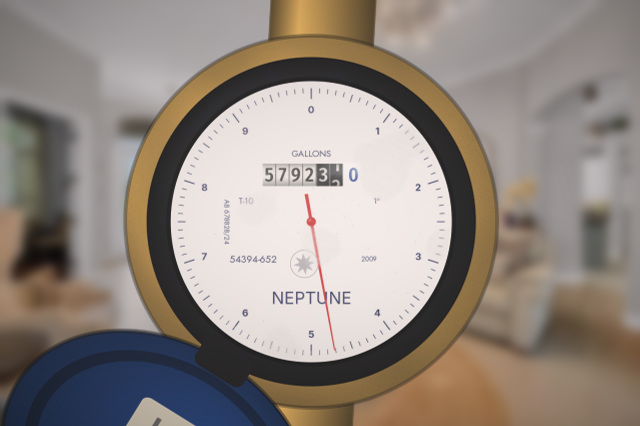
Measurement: 5792314.7 gal
